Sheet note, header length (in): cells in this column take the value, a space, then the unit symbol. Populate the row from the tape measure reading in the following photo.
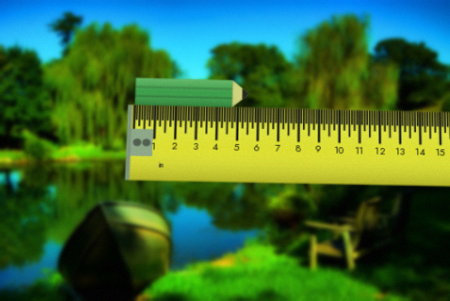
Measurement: 5.5 in
